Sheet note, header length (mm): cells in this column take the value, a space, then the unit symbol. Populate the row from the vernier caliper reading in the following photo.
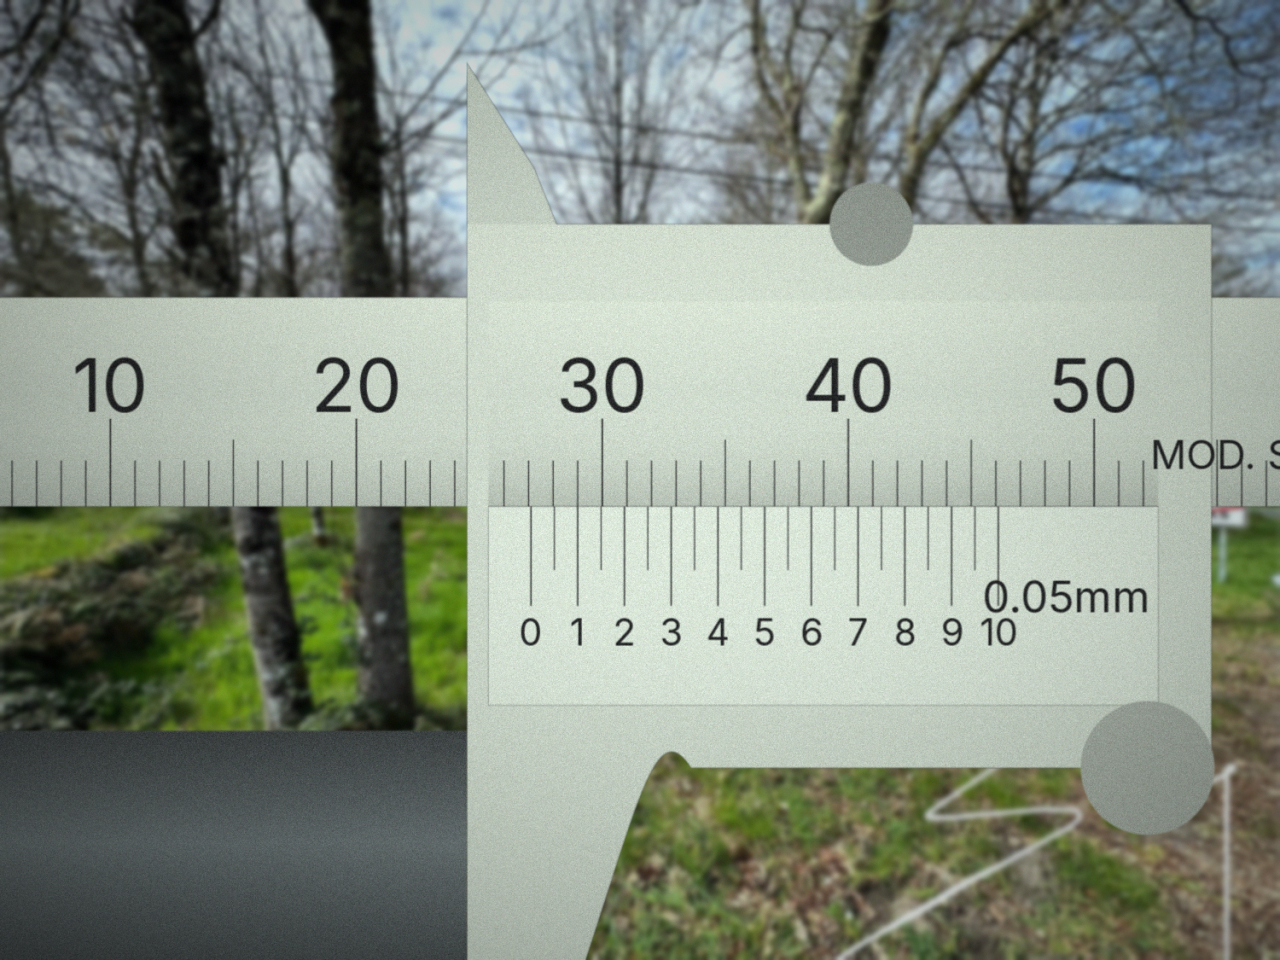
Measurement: 27.10 mm
